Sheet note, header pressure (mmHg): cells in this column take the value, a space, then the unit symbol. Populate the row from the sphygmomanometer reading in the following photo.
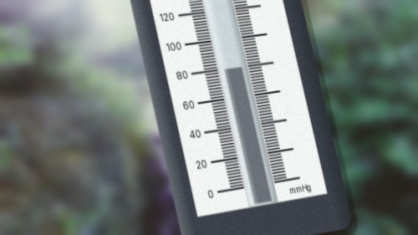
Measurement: 80 mmHg
